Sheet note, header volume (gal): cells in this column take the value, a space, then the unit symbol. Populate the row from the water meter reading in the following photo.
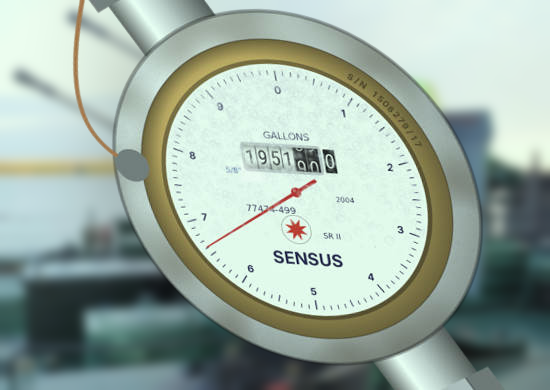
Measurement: 1951896.6 gal
